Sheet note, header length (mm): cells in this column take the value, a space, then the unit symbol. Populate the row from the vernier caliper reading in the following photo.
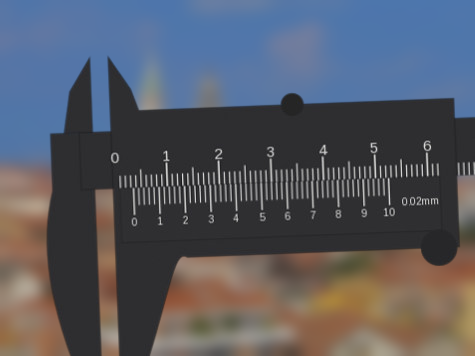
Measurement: 3.5 mm
